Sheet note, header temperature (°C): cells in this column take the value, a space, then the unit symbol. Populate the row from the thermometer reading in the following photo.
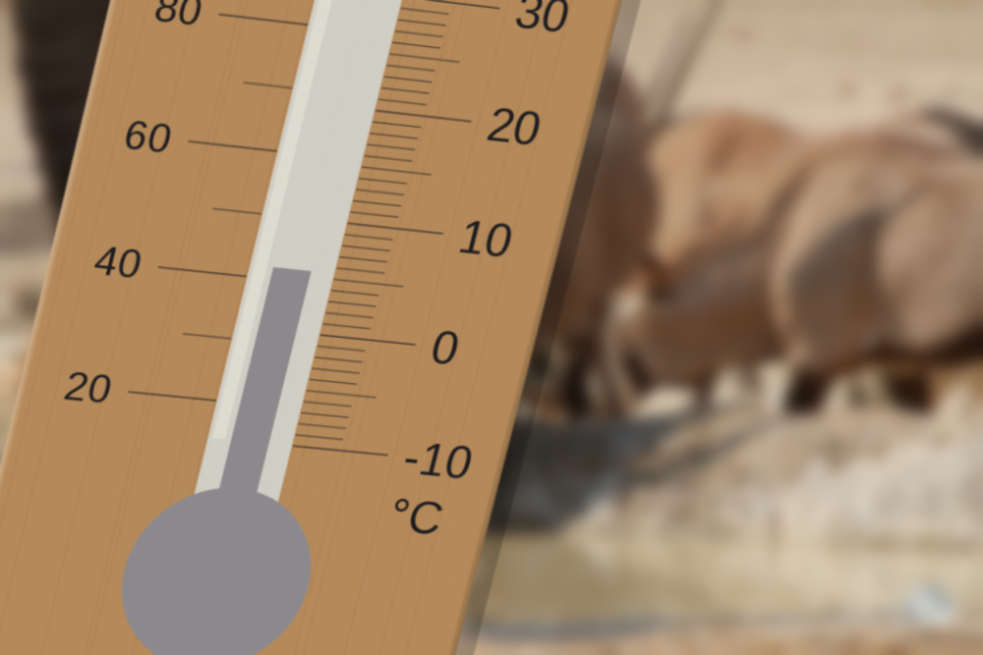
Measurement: 5.5 °C
